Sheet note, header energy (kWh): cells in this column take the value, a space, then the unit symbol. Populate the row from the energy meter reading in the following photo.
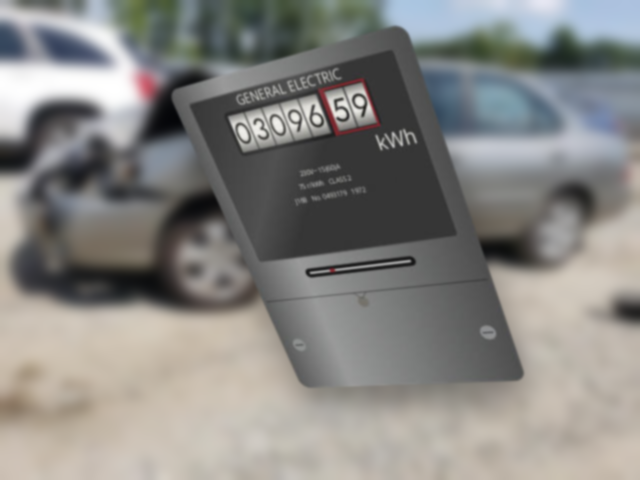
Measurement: 3096.59 kWh
